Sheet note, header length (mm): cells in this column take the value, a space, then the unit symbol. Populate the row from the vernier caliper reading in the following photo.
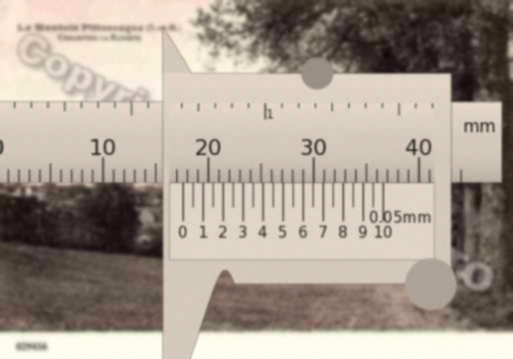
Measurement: 17.6 mm
